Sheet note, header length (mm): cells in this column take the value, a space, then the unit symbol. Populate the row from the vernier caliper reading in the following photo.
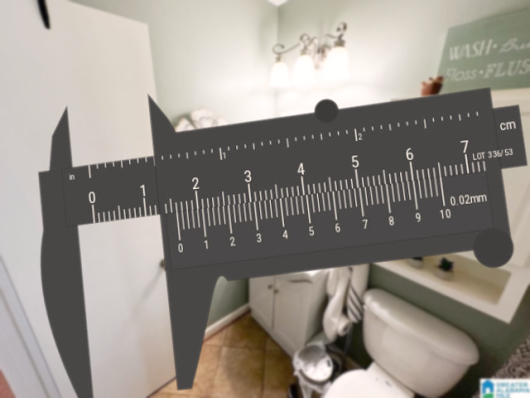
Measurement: 16.0 mm
